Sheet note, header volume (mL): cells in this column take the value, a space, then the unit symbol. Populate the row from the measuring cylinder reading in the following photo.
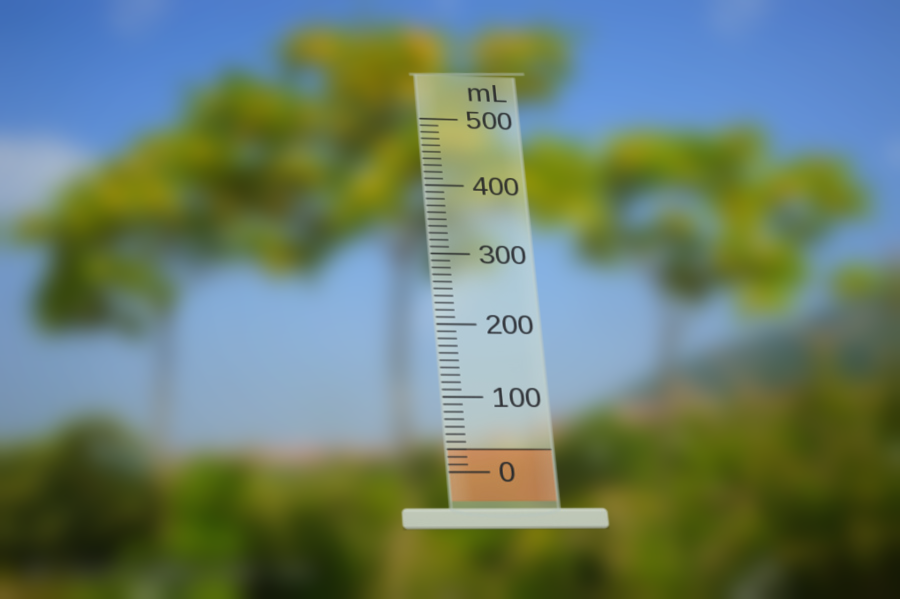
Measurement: 30 mL
